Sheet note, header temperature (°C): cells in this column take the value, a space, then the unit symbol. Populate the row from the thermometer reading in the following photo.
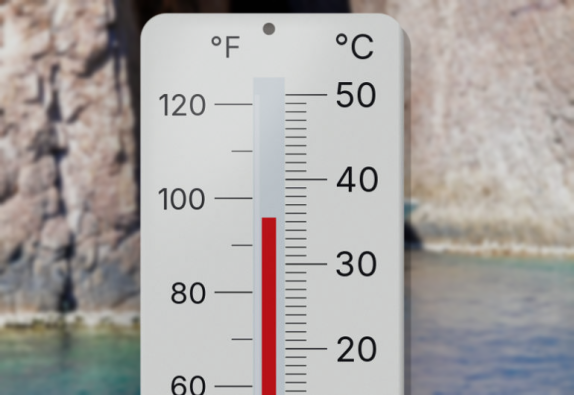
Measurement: 35.5 °C
